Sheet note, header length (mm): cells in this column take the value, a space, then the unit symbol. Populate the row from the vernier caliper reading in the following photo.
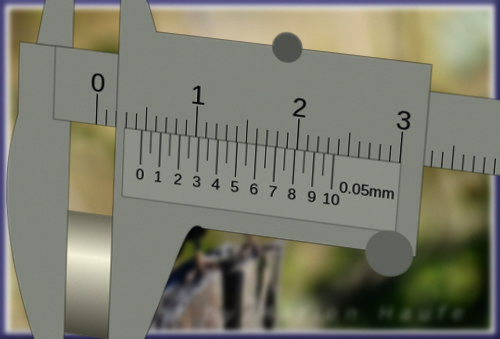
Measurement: 4.6 mm
